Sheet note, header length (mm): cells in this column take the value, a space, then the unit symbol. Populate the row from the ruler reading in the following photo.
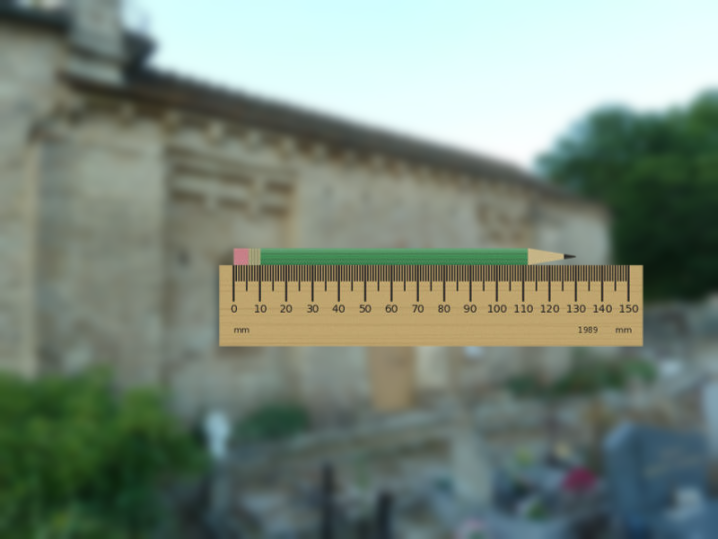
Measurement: 130 mm
